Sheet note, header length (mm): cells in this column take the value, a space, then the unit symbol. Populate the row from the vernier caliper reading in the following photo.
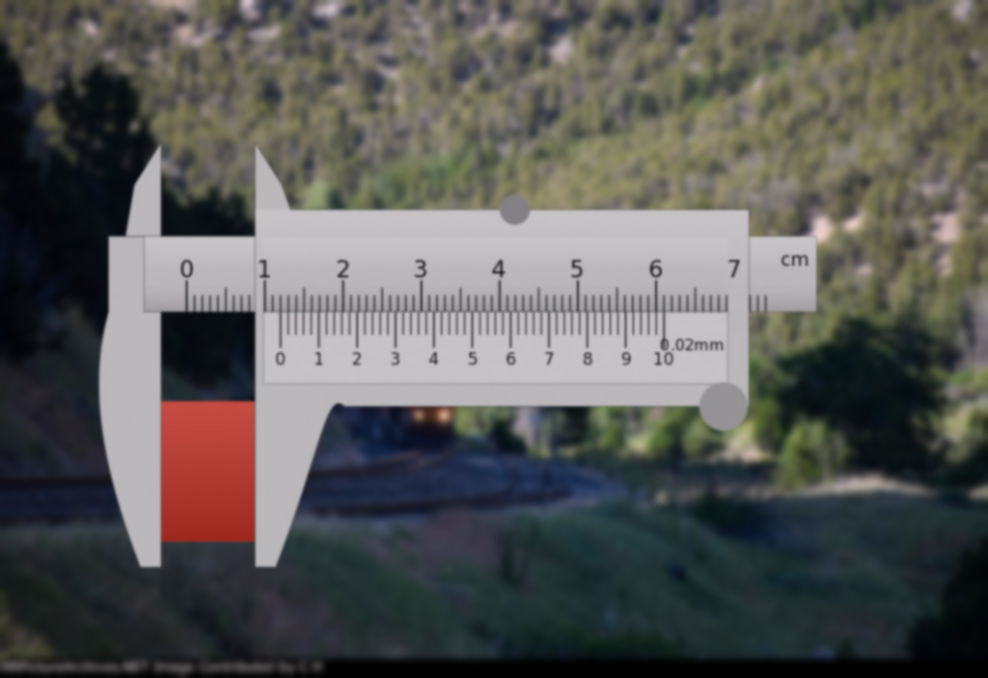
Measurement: 12.0 mm
